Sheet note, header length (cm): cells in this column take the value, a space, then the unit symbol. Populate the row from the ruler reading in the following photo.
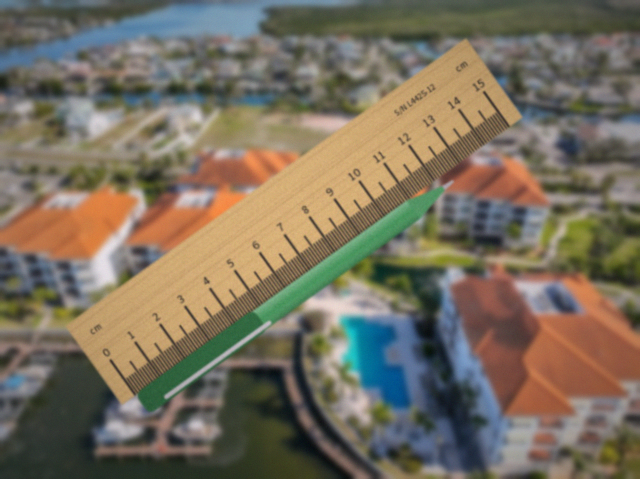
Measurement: 12.5 cm
